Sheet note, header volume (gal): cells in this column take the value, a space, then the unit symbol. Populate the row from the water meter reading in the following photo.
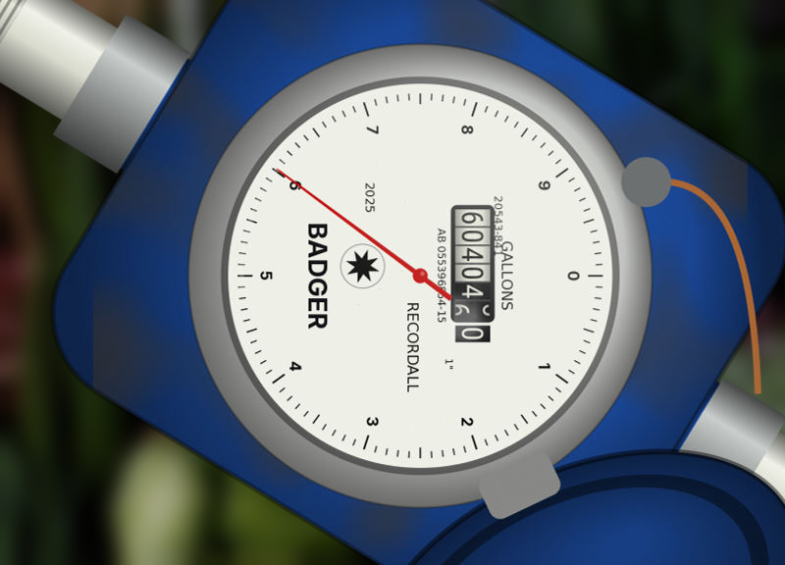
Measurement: 6040456.0 gal
